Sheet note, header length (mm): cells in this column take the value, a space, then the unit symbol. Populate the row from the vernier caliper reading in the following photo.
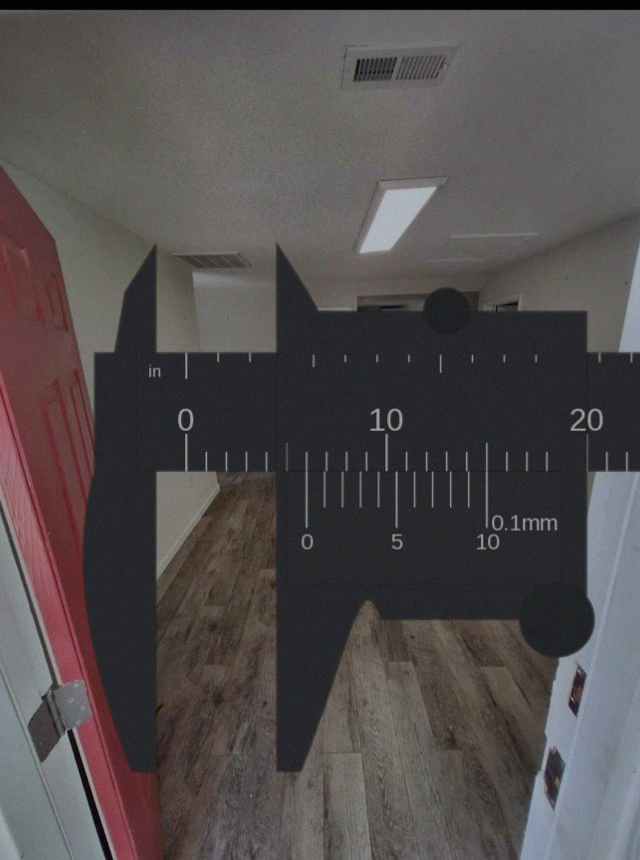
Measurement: 6.0 mm
